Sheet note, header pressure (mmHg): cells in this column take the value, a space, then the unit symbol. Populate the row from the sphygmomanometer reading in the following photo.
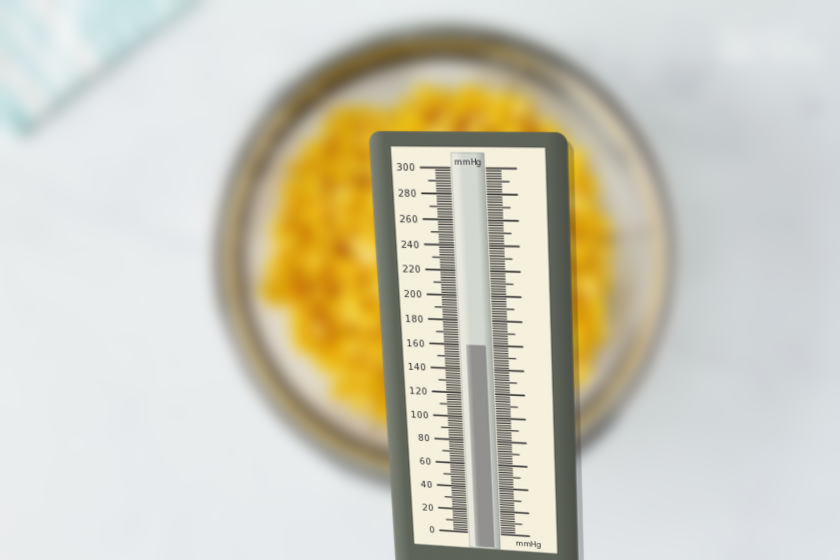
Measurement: 160 mmHg
